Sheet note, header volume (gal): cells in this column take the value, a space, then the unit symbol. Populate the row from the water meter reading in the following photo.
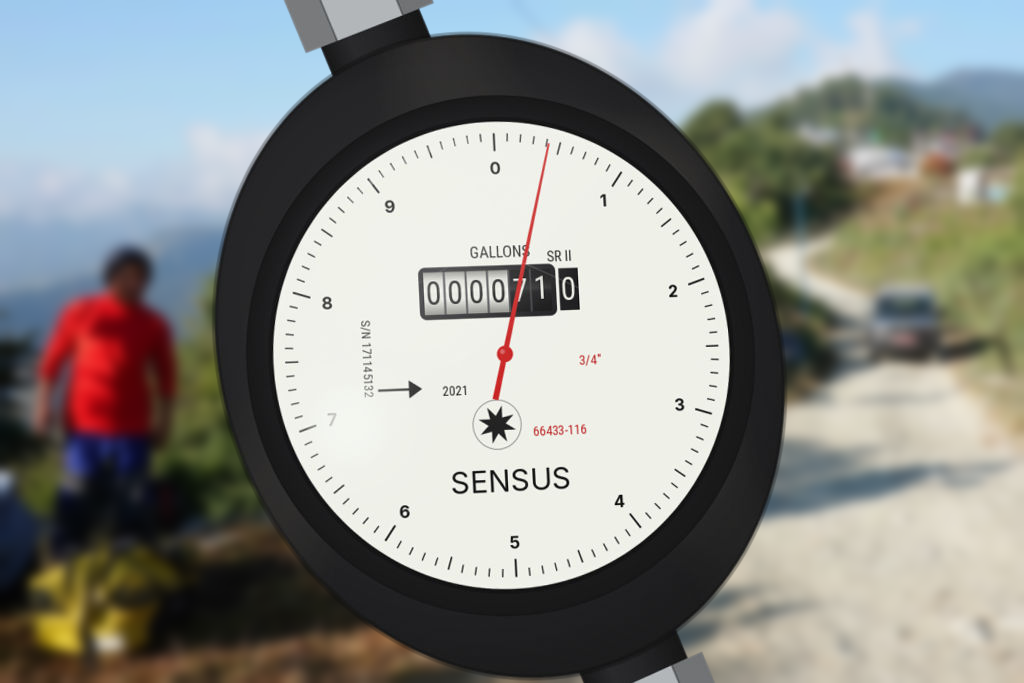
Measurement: 710.4 gal
